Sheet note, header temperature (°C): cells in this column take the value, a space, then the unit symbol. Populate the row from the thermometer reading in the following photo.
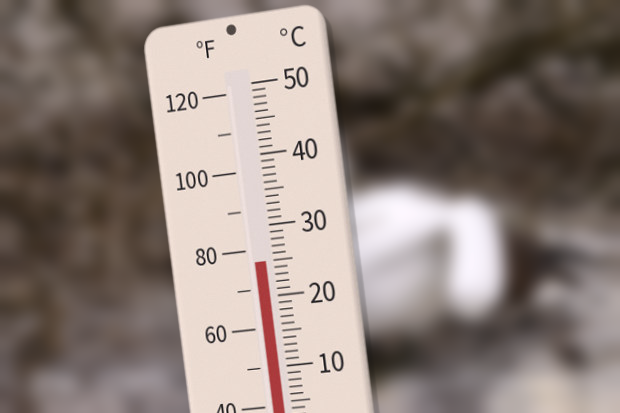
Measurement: 25 °C
